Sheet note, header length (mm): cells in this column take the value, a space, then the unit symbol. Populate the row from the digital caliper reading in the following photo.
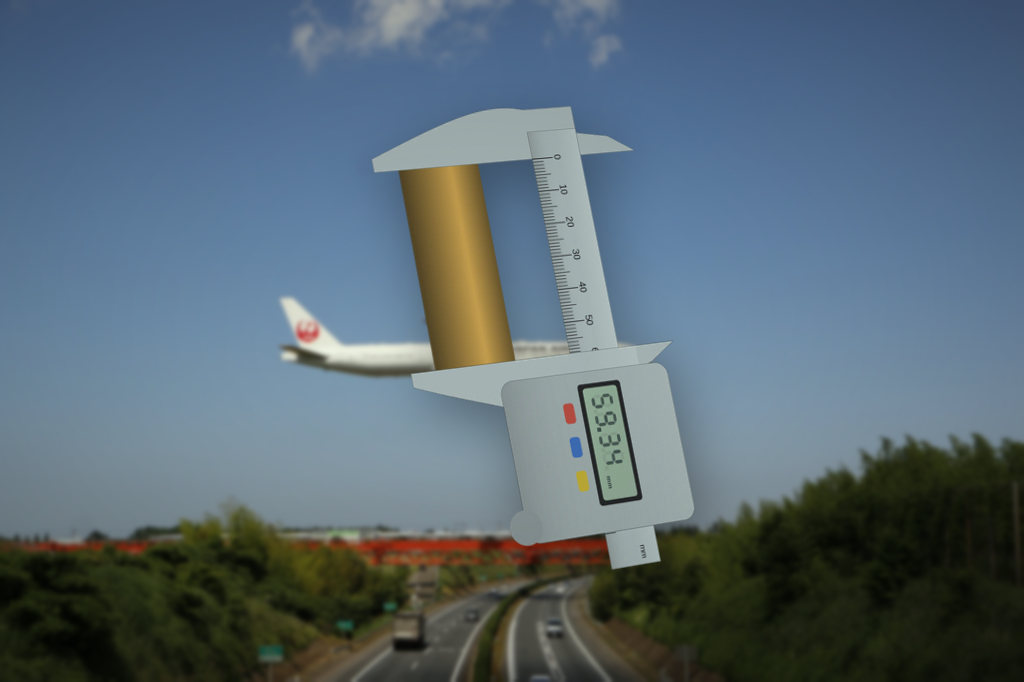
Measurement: 59.34 mm
